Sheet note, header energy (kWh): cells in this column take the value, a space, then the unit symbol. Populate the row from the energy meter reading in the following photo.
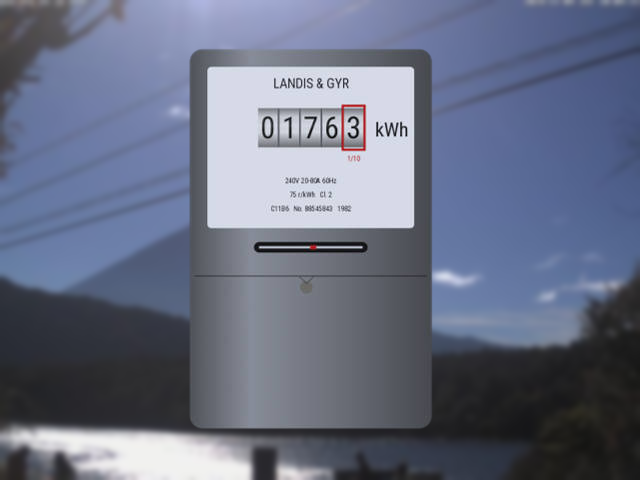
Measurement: 176.3 kWh
